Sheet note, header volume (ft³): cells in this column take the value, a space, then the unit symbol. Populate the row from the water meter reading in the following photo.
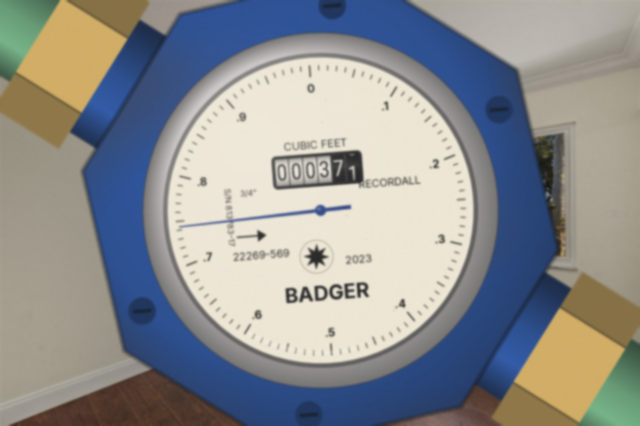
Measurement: 370.74 ft³
